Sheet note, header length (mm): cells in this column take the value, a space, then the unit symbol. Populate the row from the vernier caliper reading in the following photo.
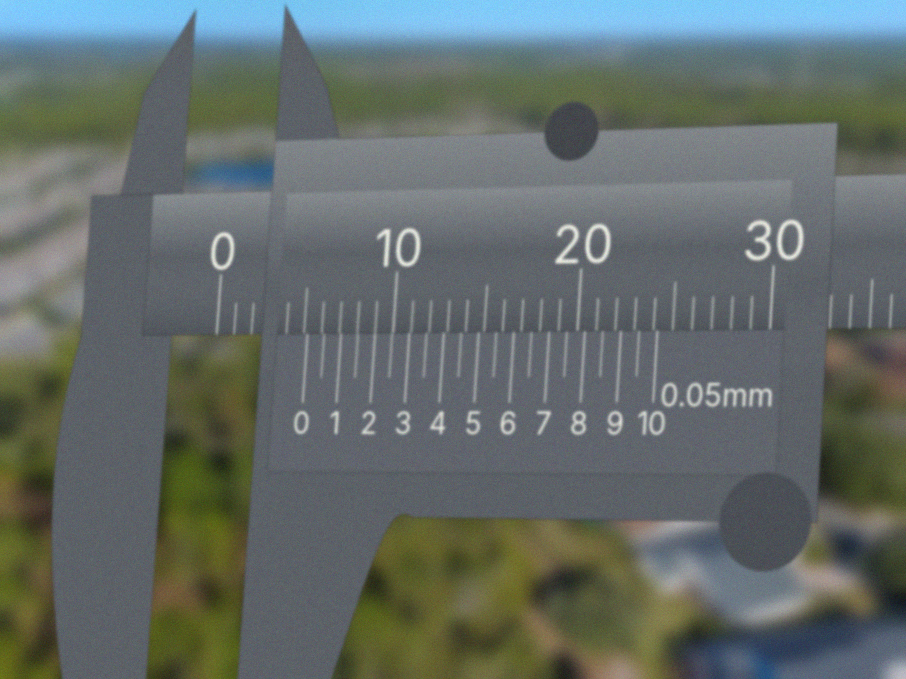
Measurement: 5.2 mm
